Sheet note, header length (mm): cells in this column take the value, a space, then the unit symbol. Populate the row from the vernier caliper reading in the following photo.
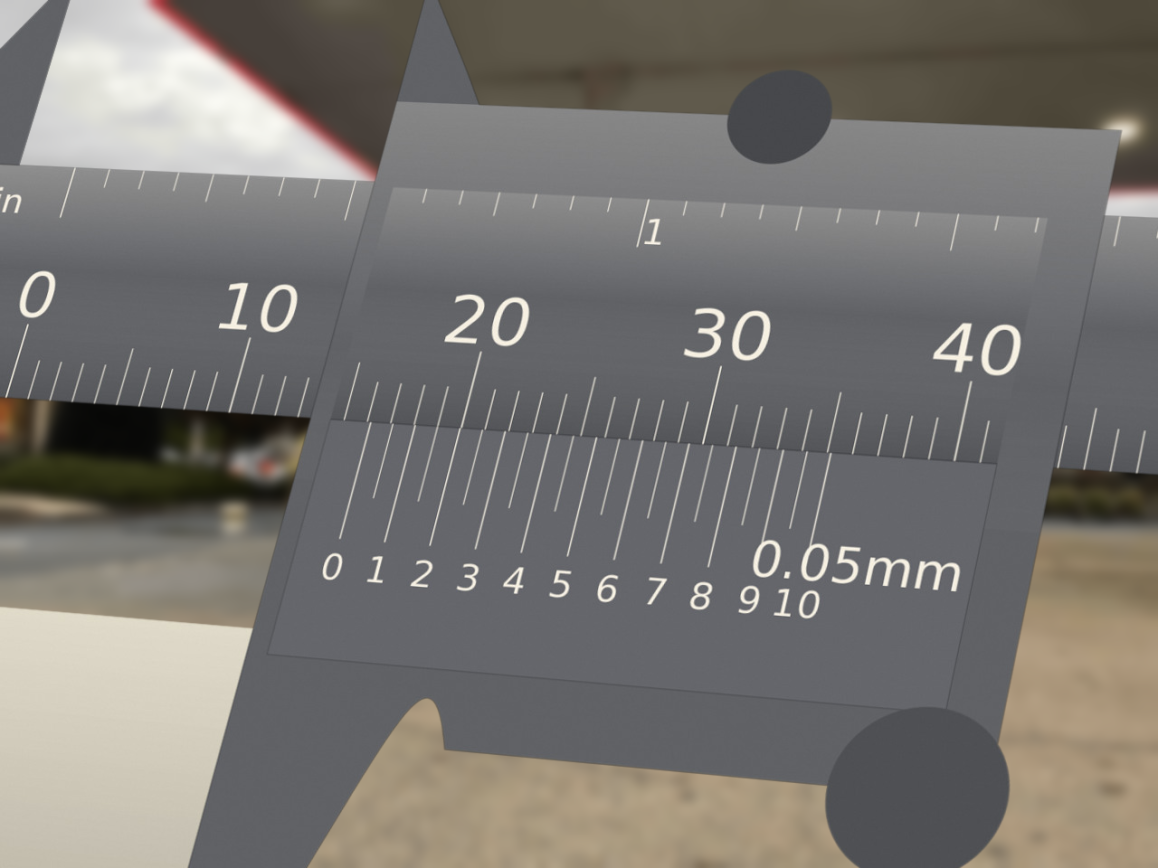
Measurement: 16.15 mm
